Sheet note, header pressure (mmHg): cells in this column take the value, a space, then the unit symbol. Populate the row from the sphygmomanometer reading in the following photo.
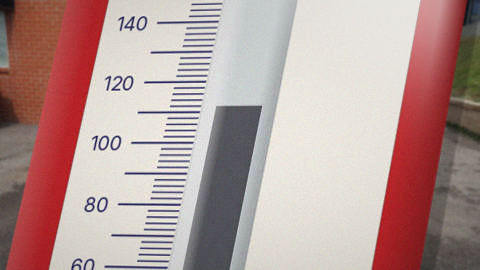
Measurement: 112 mmHg
